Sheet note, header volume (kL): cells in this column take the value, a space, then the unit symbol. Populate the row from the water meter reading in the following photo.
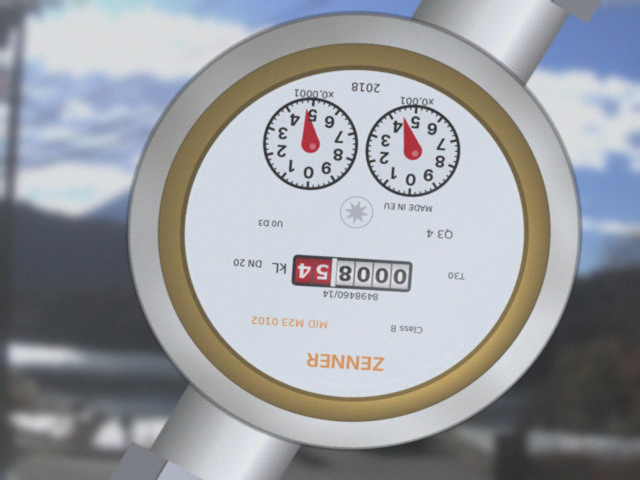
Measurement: 8.5444 kL
